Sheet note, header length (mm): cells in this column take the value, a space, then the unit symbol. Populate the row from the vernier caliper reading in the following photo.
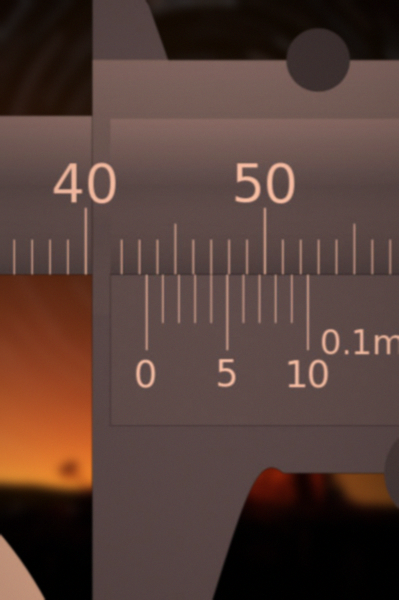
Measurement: 43.4 mm
